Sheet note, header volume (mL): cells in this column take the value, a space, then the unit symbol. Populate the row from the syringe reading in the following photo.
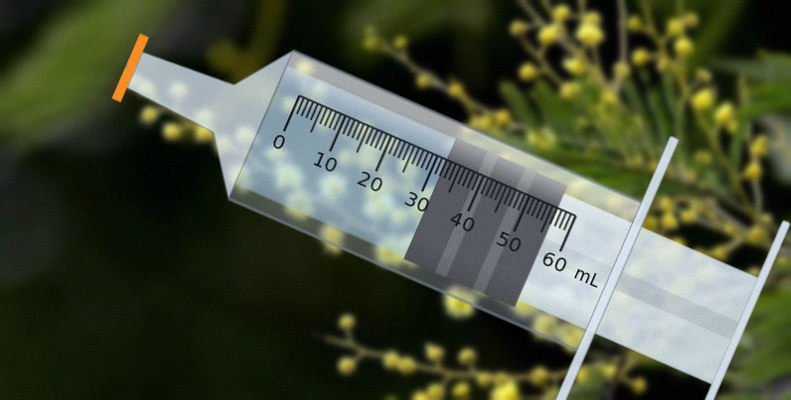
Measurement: 32 mL
